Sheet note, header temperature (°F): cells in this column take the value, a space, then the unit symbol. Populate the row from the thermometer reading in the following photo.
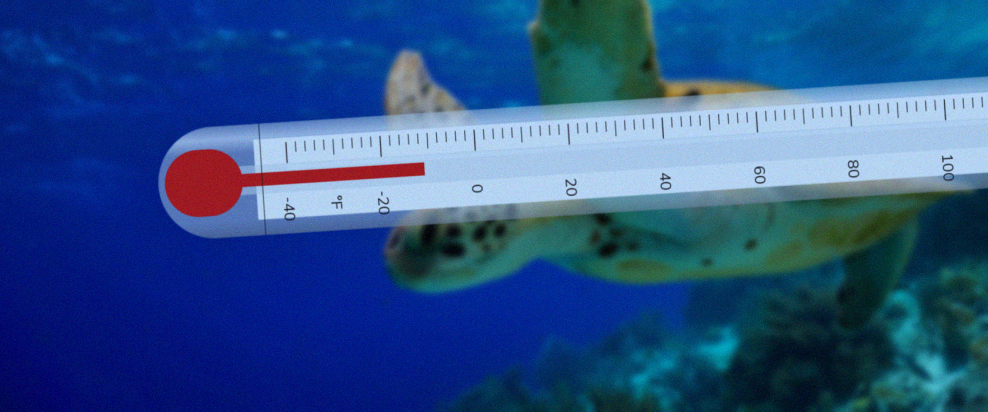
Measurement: -11 °F
